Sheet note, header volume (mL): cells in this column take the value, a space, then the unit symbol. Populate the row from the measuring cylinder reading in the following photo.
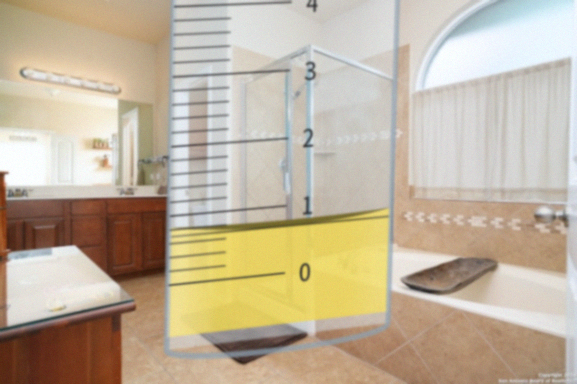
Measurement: 0.7 mL
